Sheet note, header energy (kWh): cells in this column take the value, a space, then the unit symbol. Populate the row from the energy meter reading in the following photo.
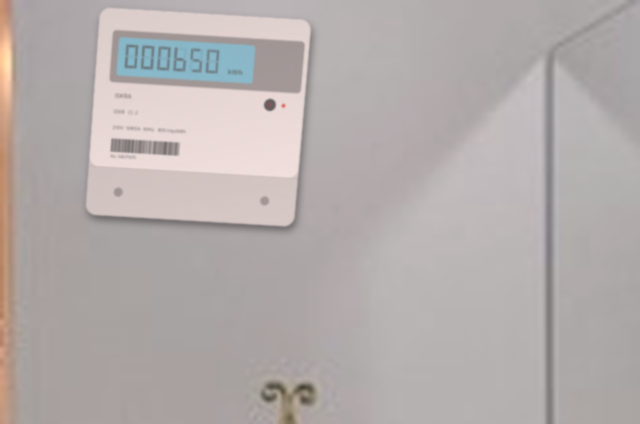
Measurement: 650 kWh
